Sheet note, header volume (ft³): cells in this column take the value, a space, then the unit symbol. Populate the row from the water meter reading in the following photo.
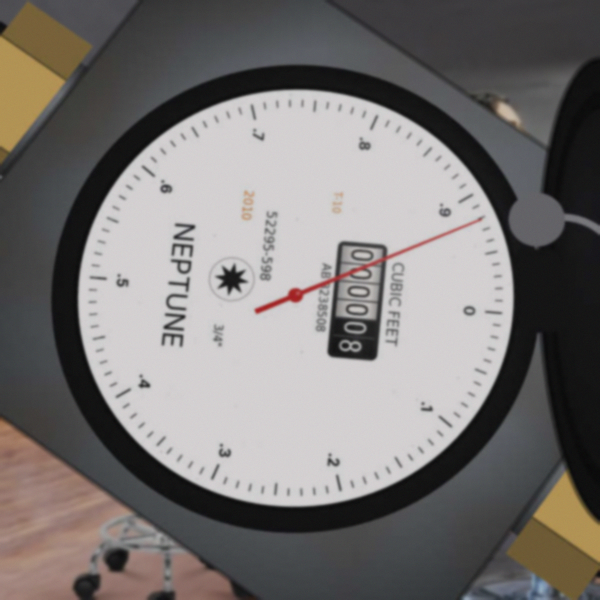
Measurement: 7.92 ft³
